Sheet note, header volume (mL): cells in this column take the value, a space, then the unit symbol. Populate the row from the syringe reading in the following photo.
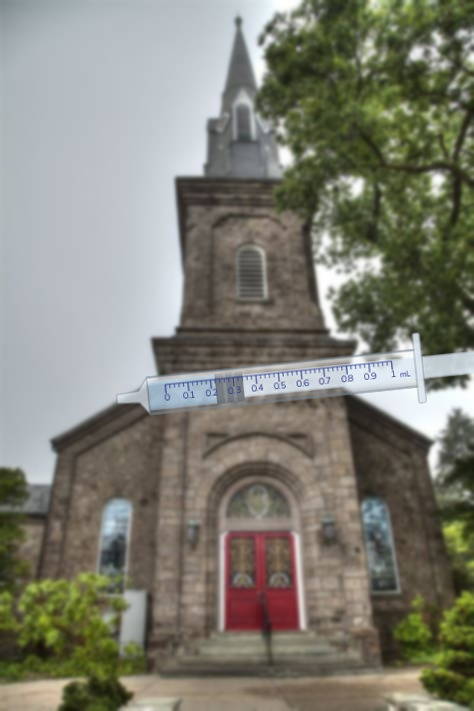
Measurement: 0.22 mL
